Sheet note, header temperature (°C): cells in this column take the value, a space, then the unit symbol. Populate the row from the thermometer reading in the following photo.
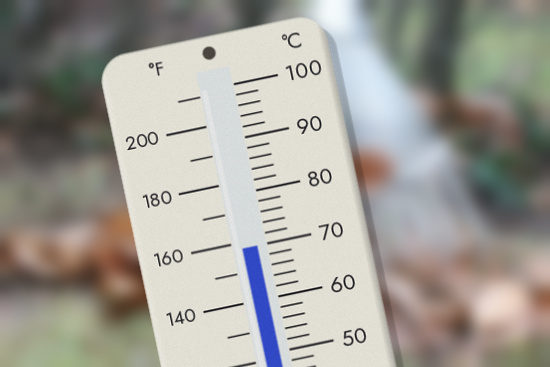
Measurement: 70 °C
